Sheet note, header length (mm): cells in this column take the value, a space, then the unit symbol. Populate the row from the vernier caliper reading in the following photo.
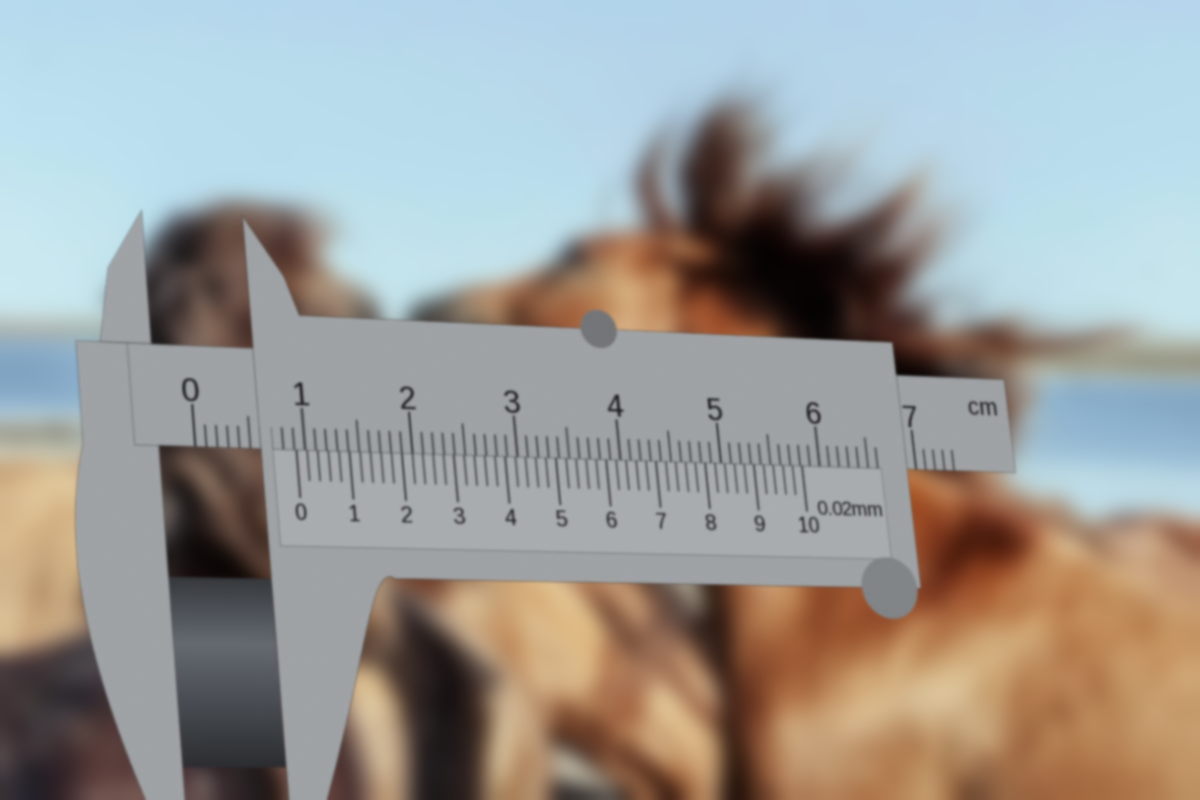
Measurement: 9.2 mm
